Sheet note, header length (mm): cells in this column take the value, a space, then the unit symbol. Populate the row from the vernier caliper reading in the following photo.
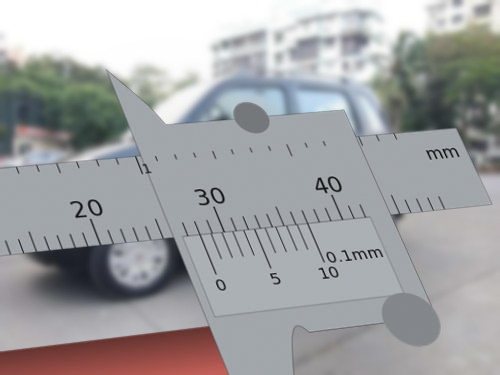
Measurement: 28.0 mm
